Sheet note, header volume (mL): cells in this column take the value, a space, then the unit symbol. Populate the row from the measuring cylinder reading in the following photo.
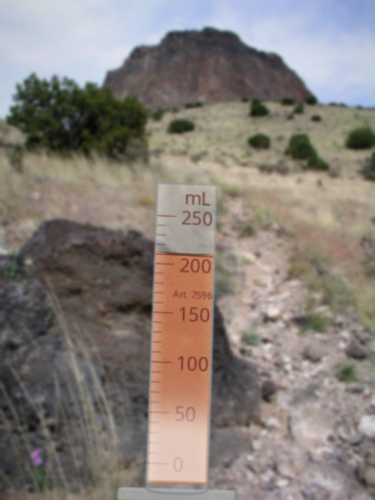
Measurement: 210 mL
